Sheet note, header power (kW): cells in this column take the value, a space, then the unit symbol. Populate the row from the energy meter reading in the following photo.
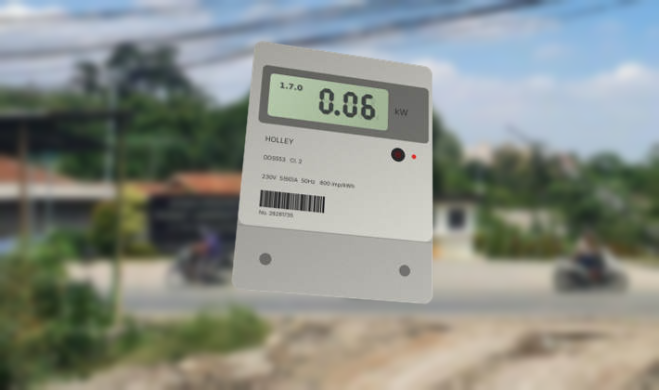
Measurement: 0.06 kW
